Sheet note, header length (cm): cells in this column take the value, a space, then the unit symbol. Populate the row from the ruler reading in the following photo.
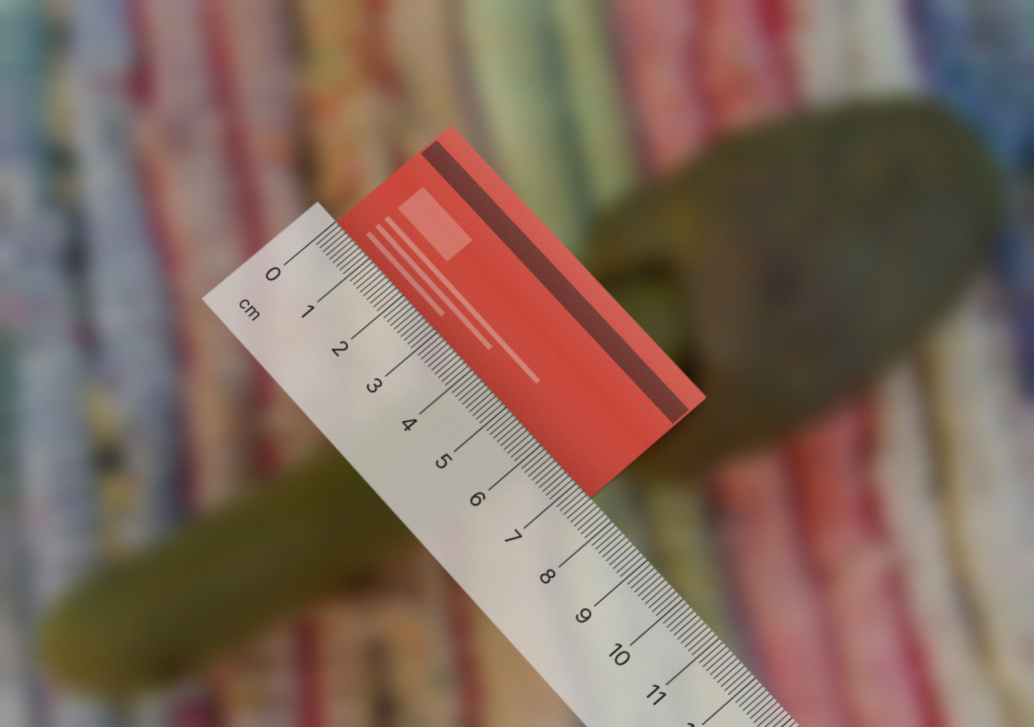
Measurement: 7.4 cm
